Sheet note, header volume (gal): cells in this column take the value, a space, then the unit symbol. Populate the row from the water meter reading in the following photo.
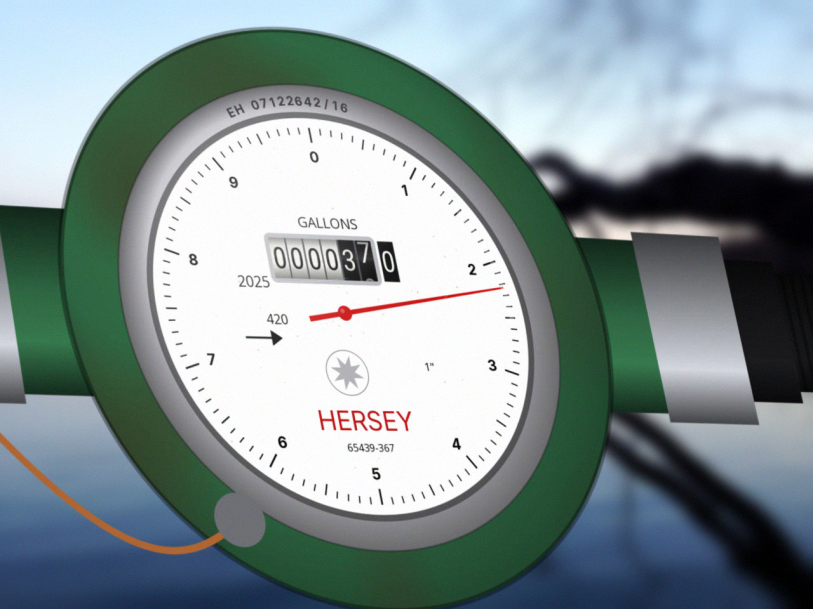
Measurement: 372.2 gal
